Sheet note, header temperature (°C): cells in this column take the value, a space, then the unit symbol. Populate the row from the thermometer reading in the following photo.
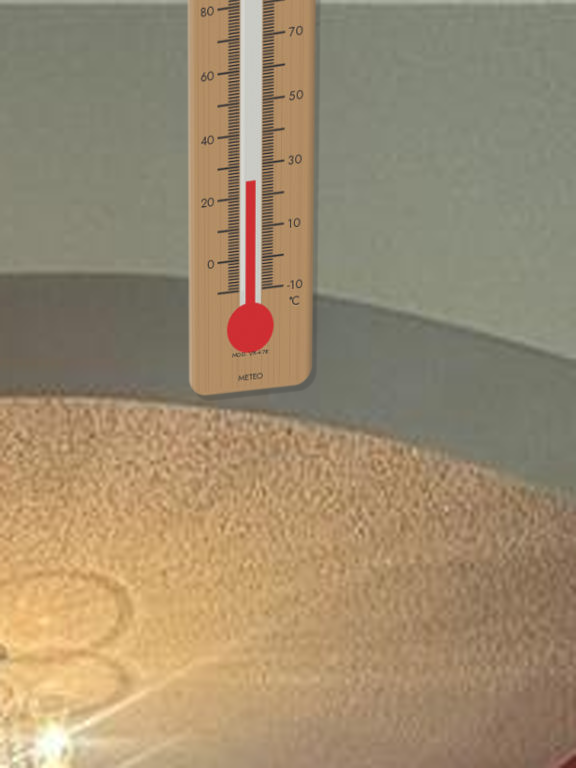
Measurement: 25 °C
